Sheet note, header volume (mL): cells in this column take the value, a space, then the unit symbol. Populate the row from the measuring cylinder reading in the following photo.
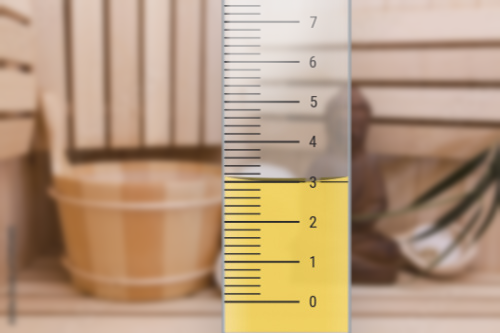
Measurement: 3 mL
